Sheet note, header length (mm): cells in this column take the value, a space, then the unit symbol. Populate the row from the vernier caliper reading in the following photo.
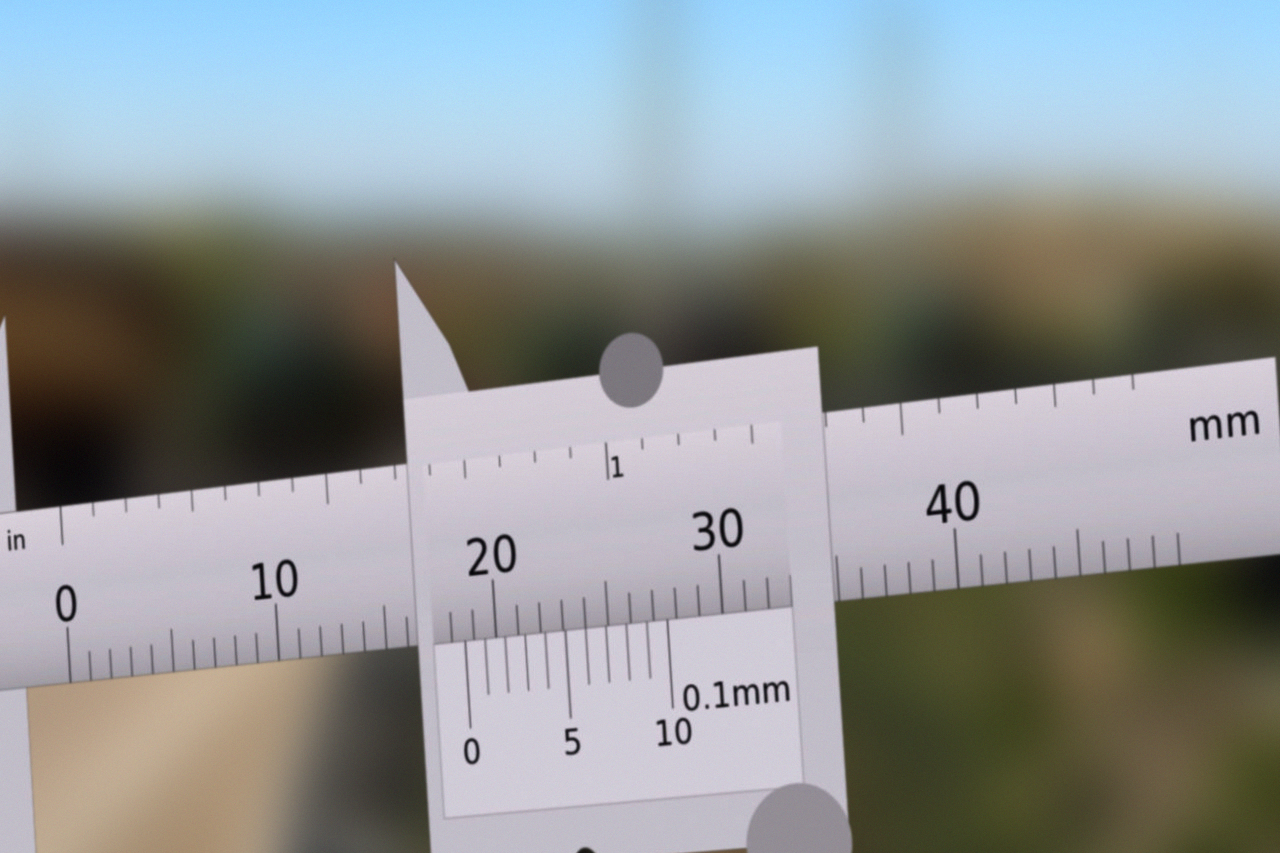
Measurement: 18.6 mm
